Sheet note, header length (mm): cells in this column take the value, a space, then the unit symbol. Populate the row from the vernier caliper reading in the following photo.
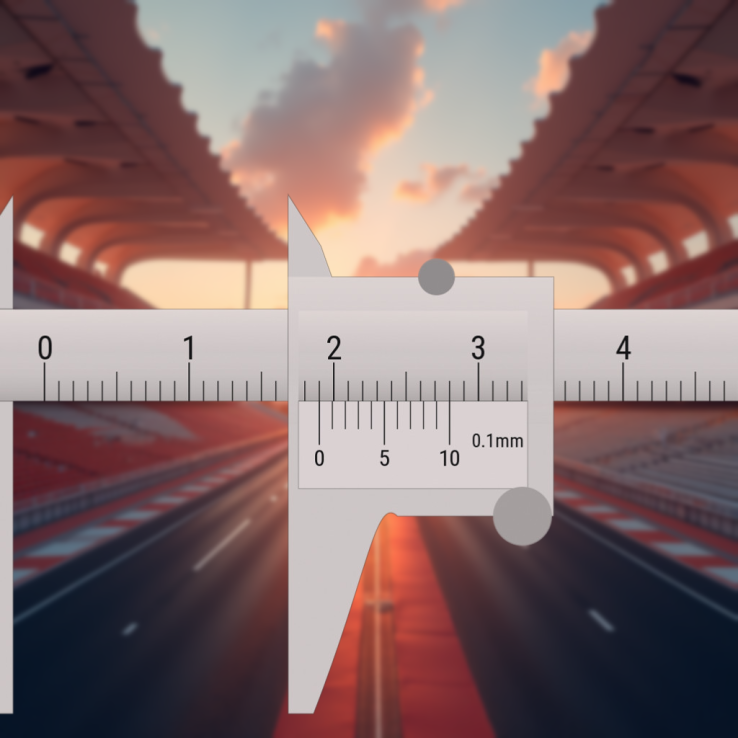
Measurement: 19.0 mm
